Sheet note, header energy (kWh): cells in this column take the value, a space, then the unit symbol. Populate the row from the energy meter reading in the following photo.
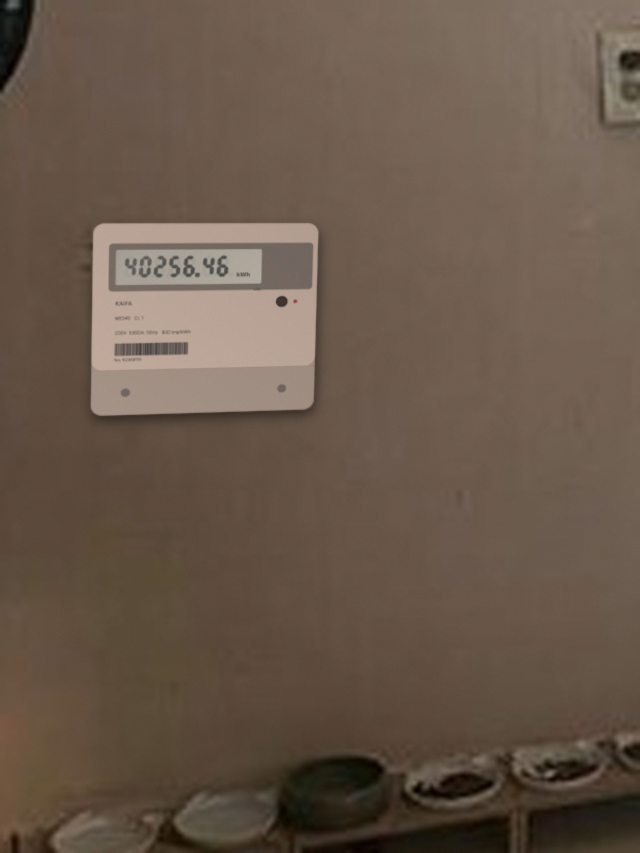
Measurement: 40256.46 kWh
